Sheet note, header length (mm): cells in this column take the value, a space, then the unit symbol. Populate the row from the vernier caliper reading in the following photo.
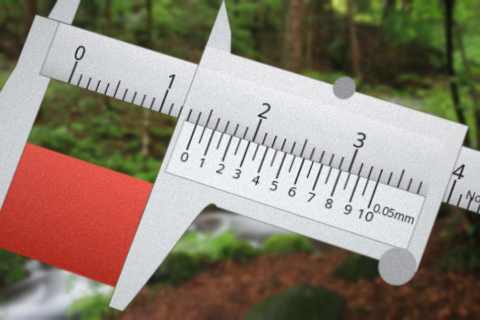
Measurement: 14.0 mm
